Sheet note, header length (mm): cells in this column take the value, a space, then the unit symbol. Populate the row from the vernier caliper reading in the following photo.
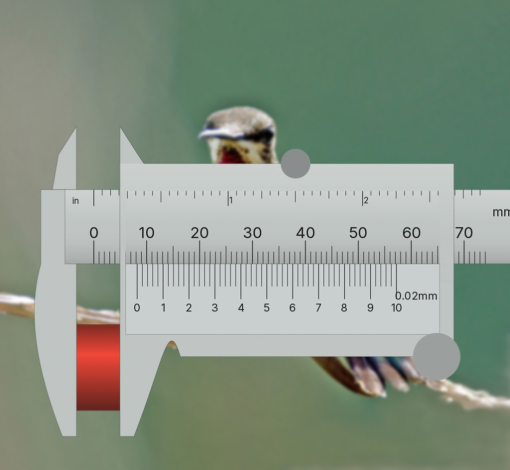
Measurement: 8.2 mm
